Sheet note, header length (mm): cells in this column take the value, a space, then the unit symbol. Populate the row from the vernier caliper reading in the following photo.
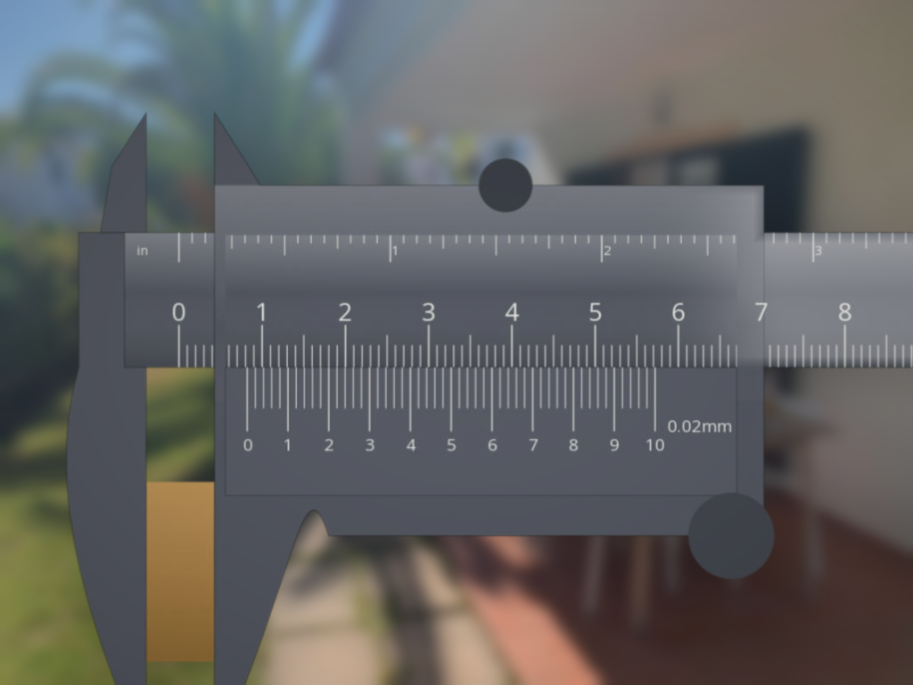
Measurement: 8.2 mm
